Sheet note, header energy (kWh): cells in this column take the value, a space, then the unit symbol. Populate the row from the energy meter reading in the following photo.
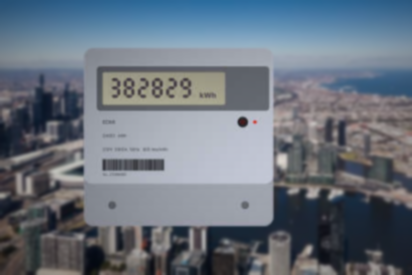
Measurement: 382829 kWh
